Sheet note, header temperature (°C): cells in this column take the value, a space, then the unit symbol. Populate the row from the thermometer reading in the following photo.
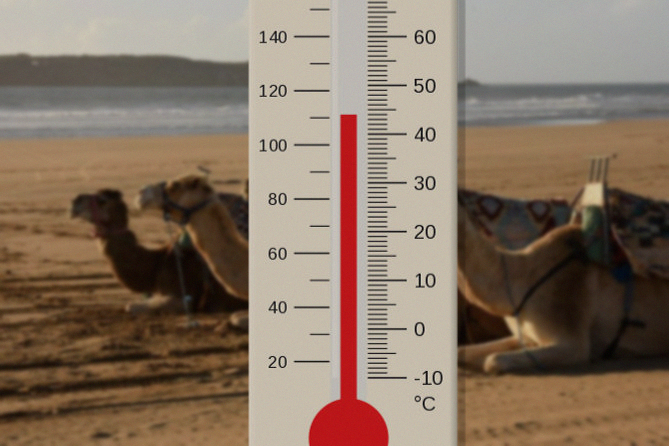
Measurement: 44 °C
